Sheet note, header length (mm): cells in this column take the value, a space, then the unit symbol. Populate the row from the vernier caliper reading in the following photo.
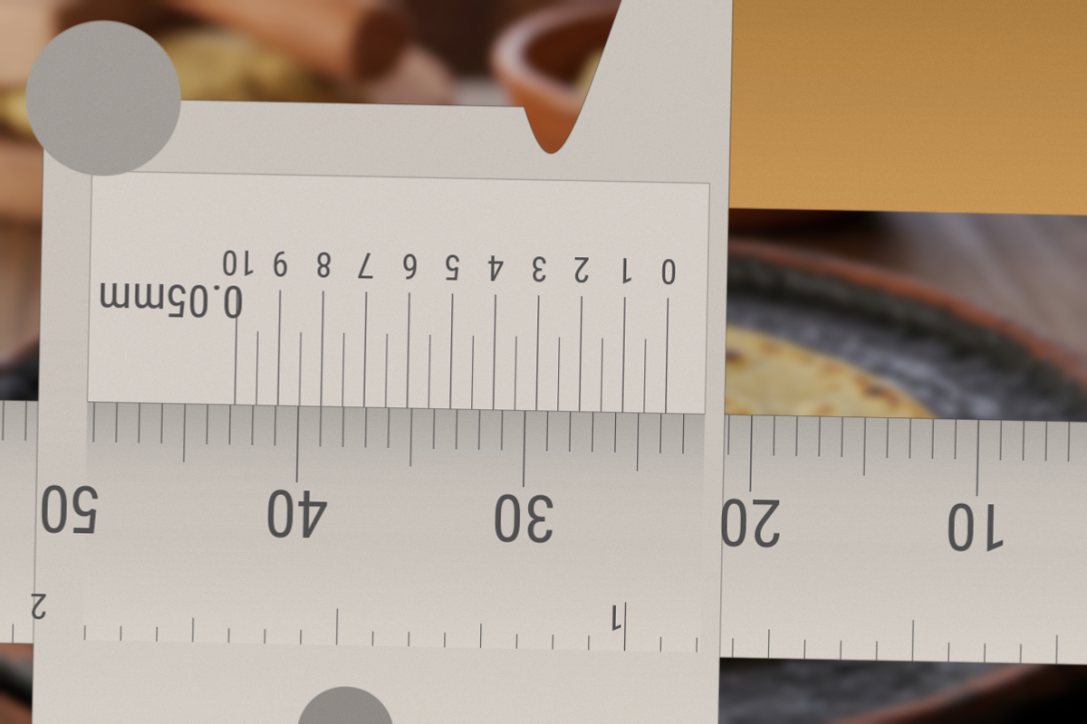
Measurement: 23.80 mm
